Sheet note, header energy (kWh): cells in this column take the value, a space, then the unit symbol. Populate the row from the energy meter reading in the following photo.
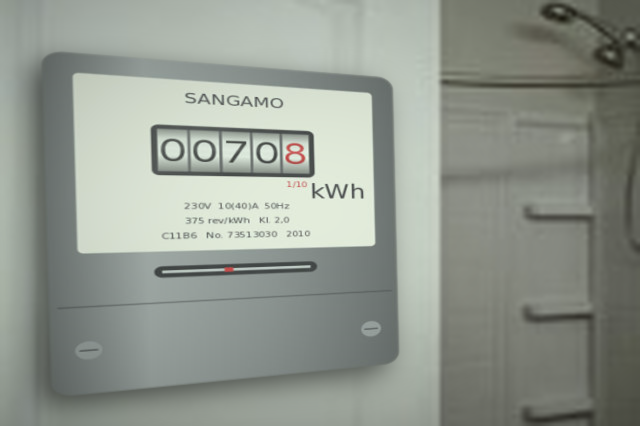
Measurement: 70.8 kWh
